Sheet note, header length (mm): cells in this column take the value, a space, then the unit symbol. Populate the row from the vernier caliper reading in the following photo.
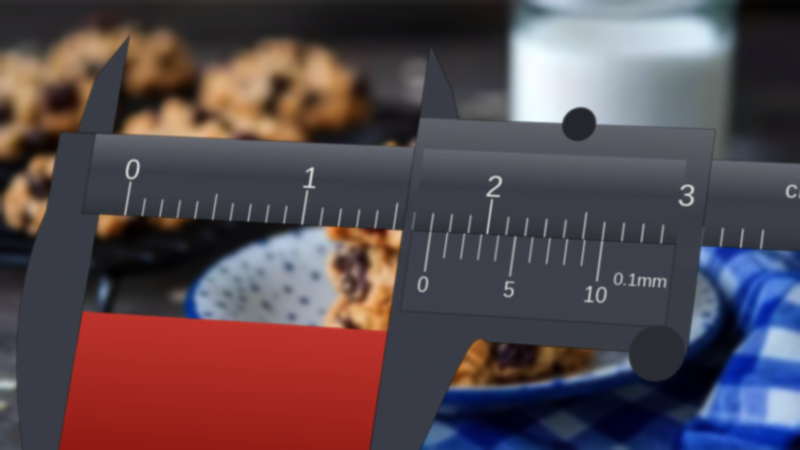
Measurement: 17.0 mm
